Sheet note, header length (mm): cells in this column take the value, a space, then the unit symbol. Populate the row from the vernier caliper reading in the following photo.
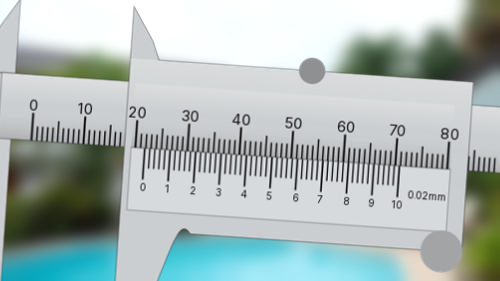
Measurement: 21.8 mm
